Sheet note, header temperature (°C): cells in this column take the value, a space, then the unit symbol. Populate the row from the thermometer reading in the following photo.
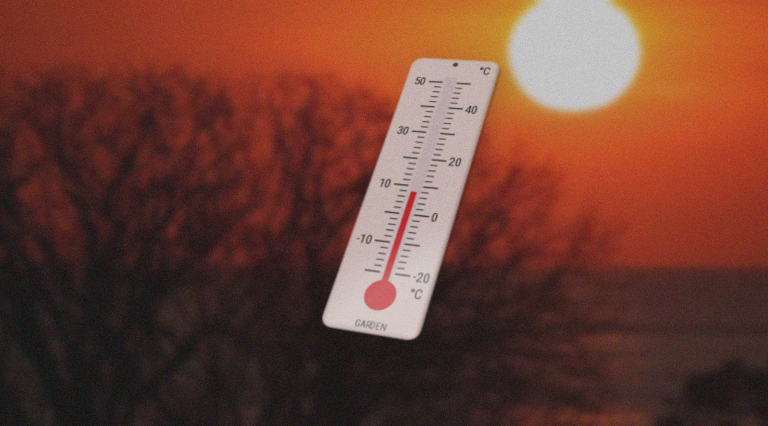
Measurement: 8 °C
